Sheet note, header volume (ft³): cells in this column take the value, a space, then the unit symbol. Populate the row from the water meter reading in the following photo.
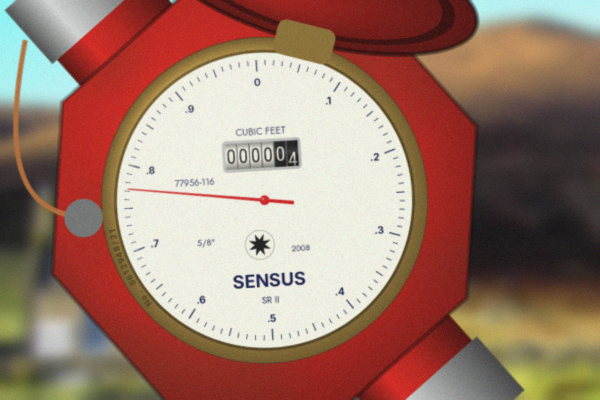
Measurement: 3.77 ft³
